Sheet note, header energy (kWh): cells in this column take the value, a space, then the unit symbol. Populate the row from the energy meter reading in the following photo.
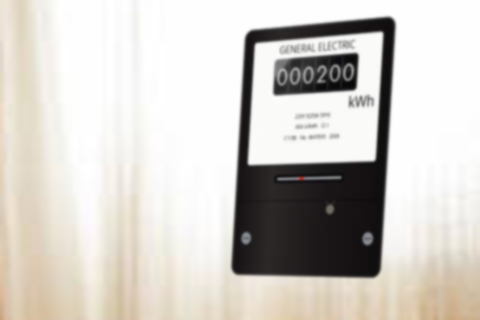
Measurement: 200 kWh
